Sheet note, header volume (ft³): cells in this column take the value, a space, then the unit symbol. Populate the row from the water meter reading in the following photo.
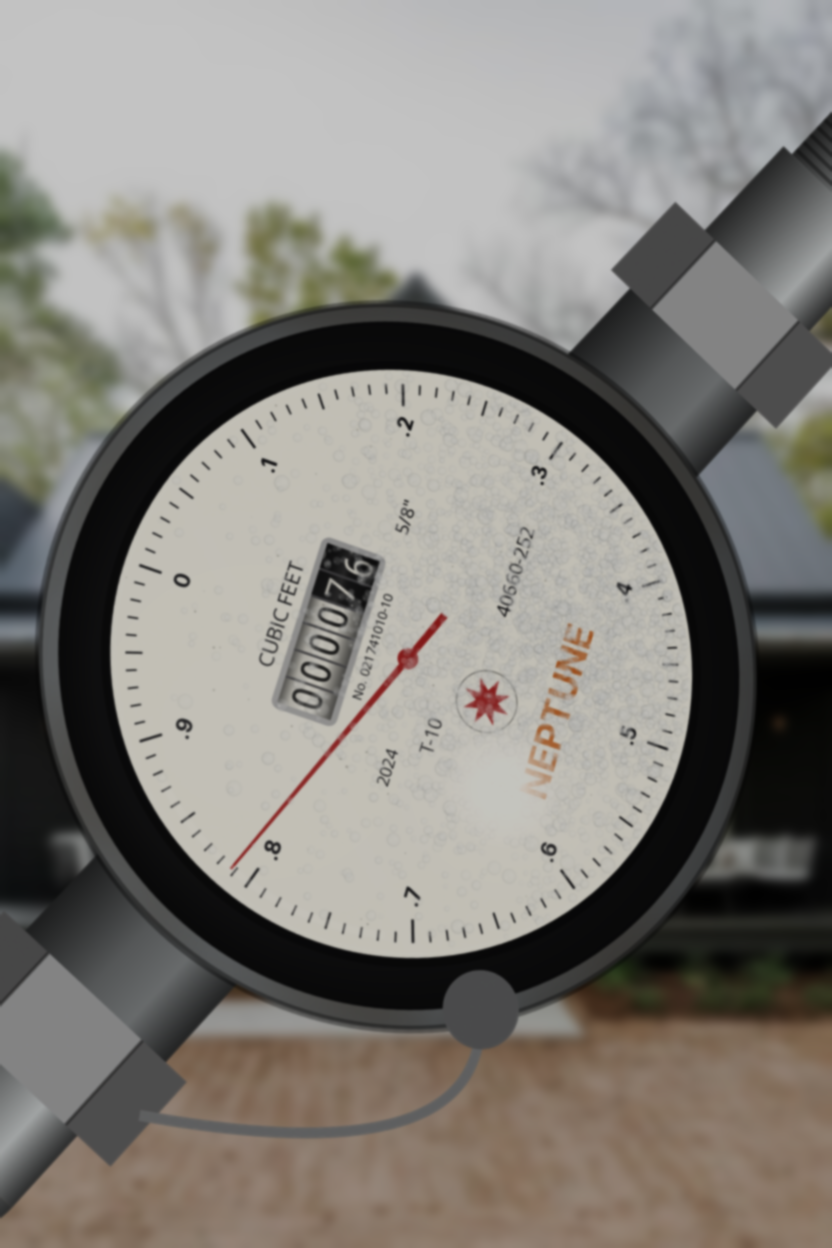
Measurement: 75.81 ft³
